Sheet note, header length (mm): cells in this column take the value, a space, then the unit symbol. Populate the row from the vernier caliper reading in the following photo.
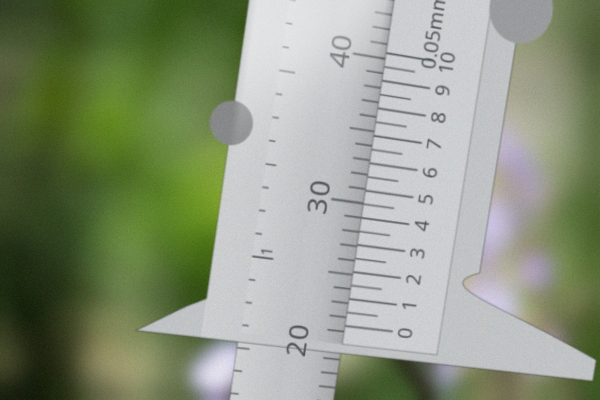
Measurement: 21.4 mm
